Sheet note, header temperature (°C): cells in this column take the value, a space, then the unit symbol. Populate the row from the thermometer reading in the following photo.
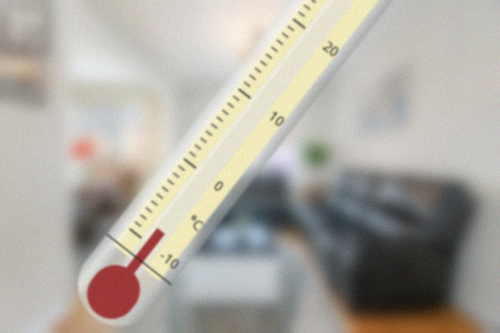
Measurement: -8 °C
